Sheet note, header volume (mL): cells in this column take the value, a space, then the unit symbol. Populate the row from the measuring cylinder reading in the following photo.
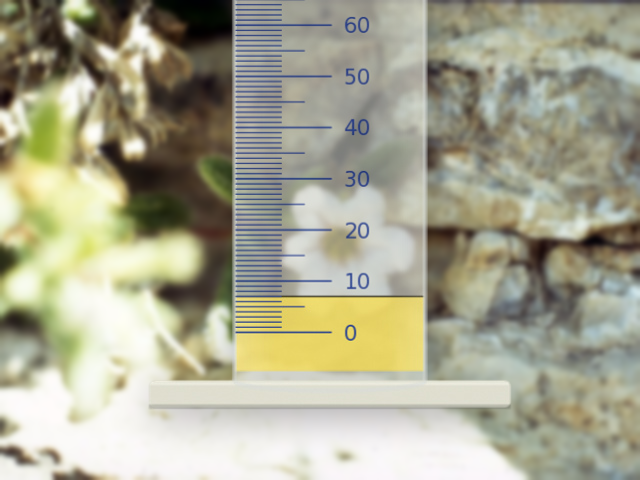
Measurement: 7 mL
